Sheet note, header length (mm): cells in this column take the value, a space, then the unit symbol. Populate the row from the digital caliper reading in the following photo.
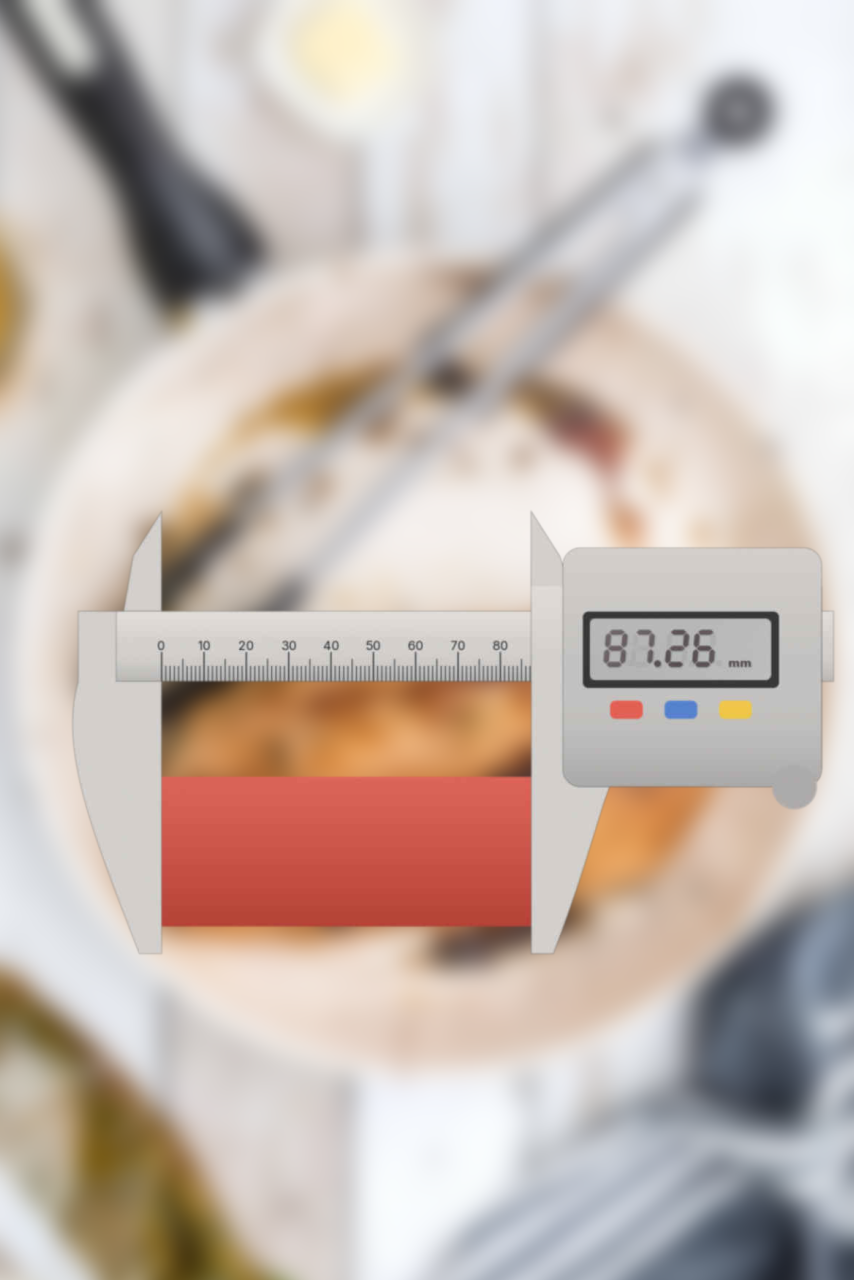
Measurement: 87.26 mm
